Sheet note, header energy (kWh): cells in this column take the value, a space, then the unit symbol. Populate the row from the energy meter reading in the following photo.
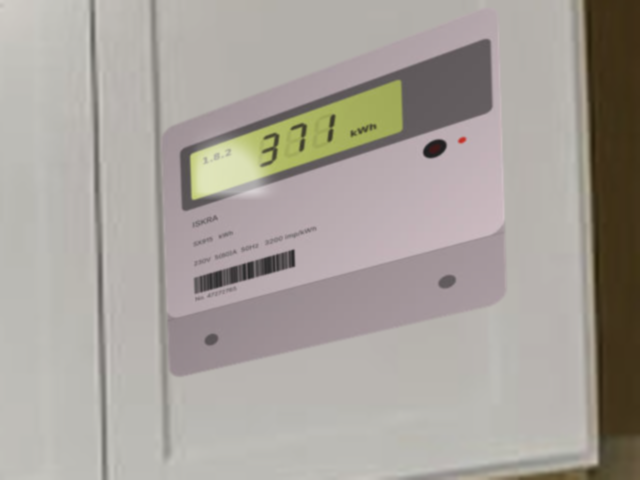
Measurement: 371 kWh
